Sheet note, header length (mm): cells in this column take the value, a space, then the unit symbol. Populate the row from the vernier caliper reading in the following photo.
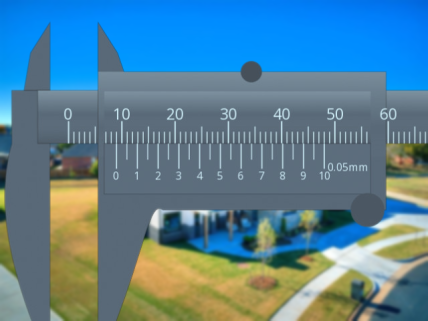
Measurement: 9.0 mm
